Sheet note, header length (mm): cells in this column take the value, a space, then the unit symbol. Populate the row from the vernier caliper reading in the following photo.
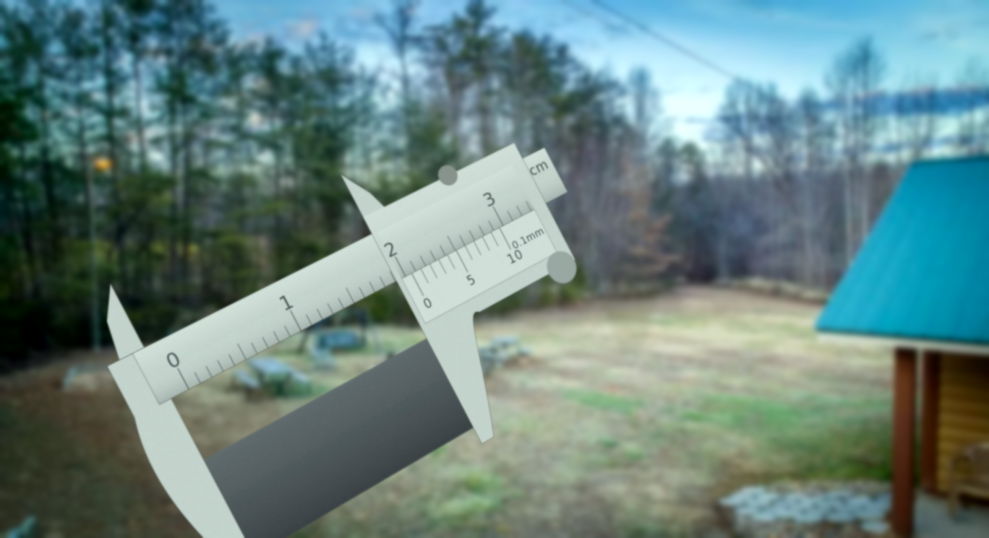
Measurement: 20.6 mm
